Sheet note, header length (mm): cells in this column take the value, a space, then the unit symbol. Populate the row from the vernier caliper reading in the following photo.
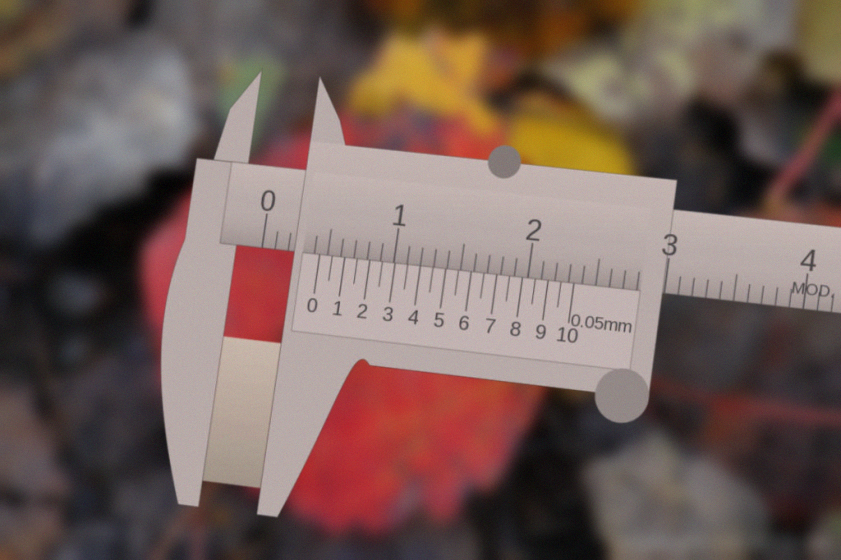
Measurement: 4.4 mm
